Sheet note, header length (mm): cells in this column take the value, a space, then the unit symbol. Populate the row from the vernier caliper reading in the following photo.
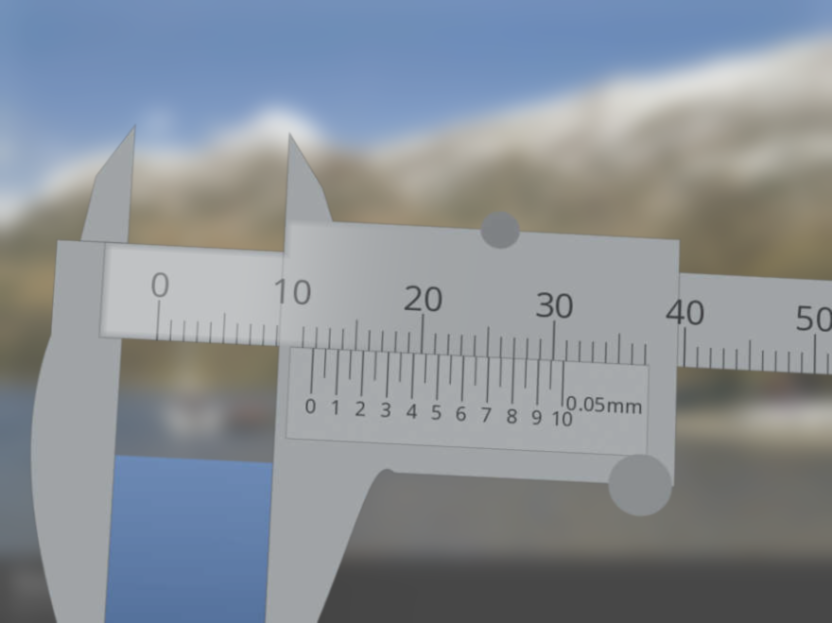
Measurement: 11.8 mm
